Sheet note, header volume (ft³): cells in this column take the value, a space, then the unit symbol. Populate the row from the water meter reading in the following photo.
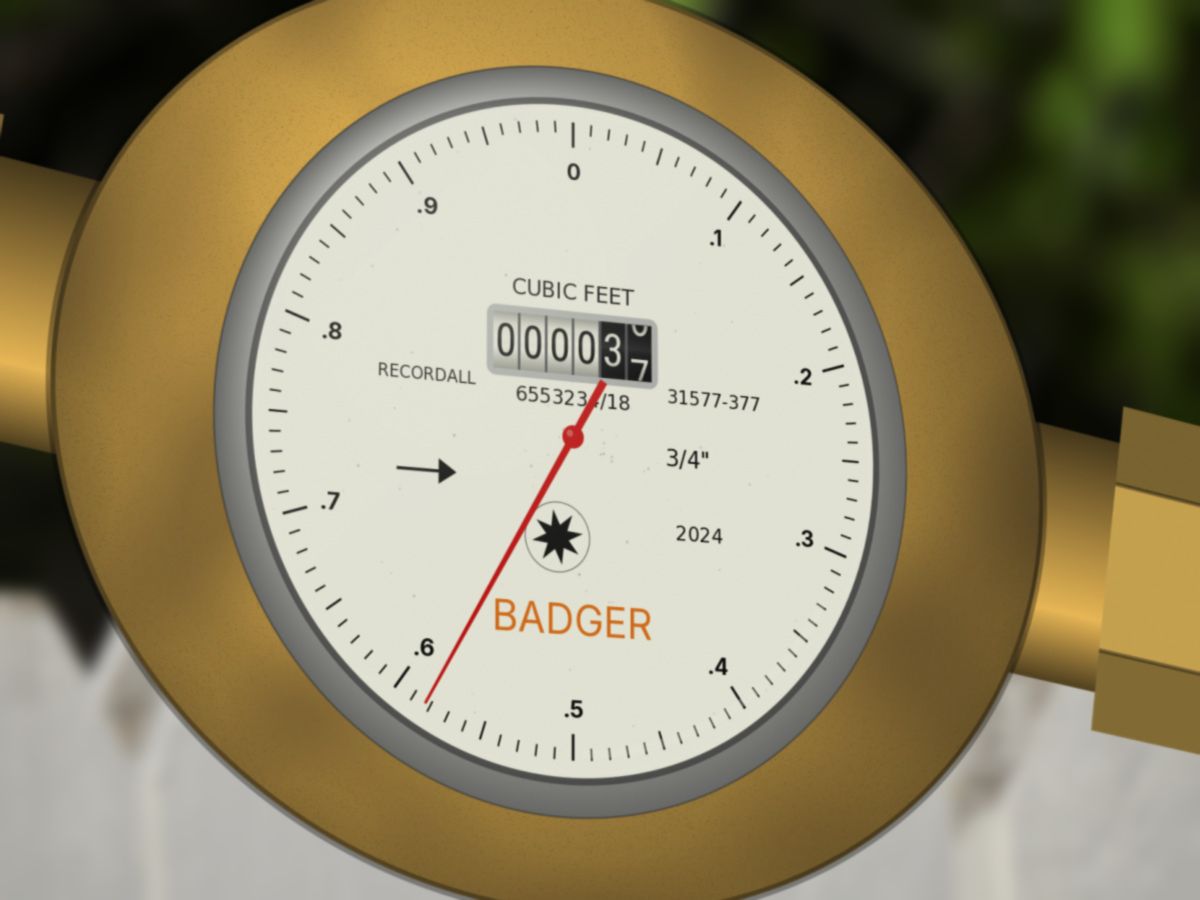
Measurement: 36.58 ft³
